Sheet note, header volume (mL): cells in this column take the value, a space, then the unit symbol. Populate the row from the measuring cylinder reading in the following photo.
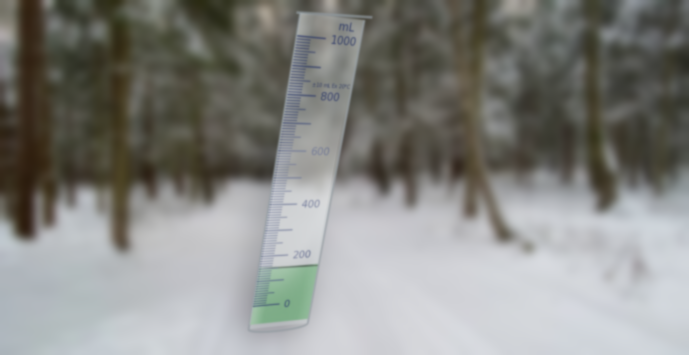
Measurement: 150 mL
